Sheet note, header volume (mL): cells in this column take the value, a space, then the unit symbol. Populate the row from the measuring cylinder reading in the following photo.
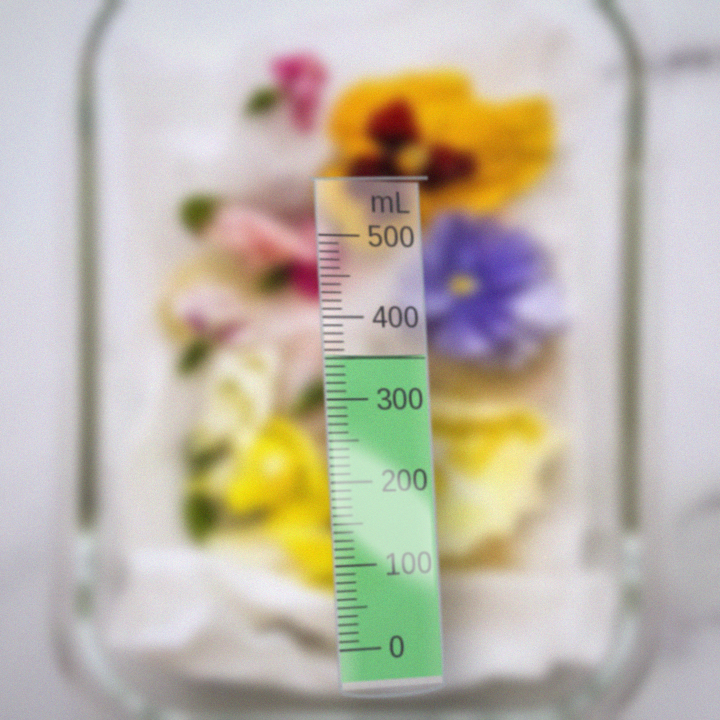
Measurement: 350 mL
